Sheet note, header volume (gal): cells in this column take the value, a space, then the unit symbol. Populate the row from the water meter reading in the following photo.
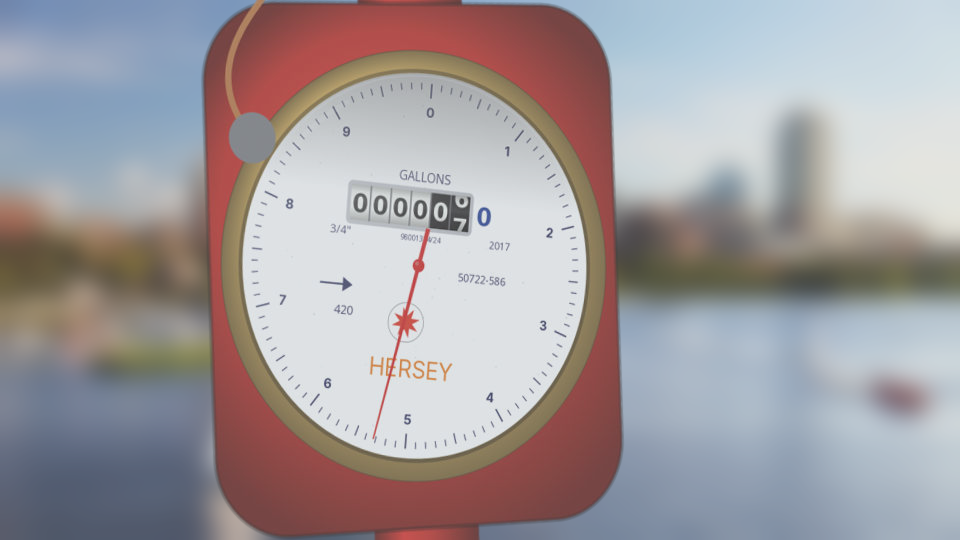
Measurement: 65.3 gal
